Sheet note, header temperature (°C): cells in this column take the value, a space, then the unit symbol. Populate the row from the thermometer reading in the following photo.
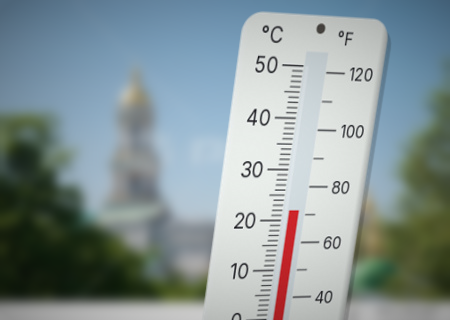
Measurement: 22 °C
